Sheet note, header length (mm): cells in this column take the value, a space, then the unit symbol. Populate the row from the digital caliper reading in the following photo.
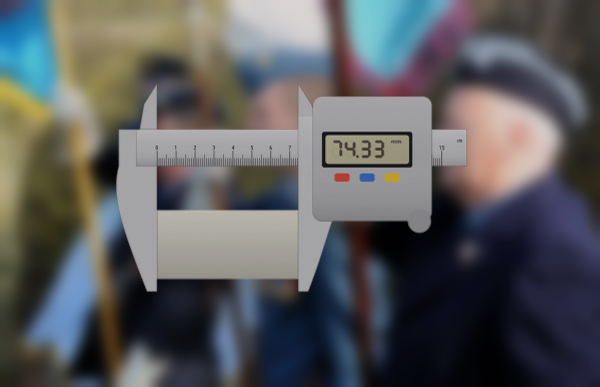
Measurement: 74.33 mm
